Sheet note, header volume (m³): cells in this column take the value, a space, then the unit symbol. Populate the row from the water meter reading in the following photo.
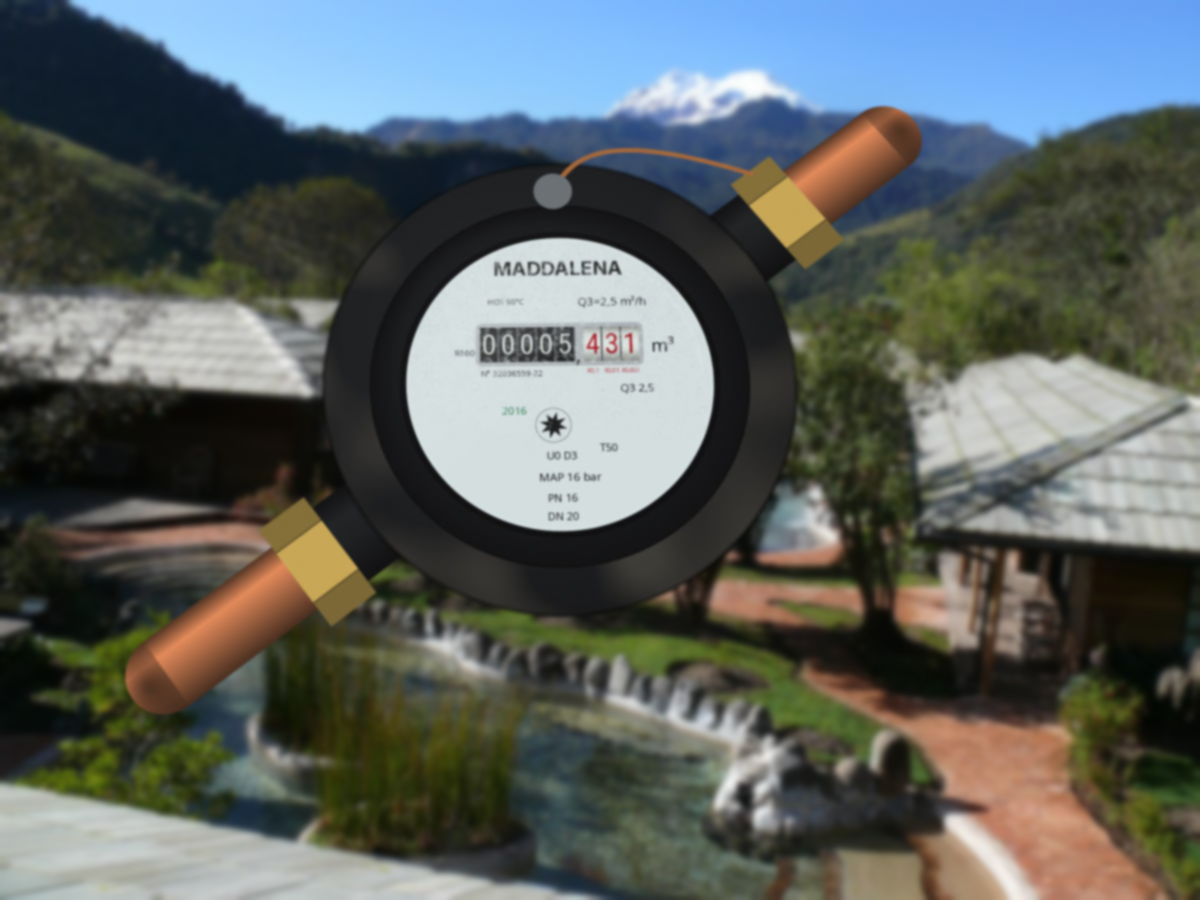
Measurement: 5.431 m³
